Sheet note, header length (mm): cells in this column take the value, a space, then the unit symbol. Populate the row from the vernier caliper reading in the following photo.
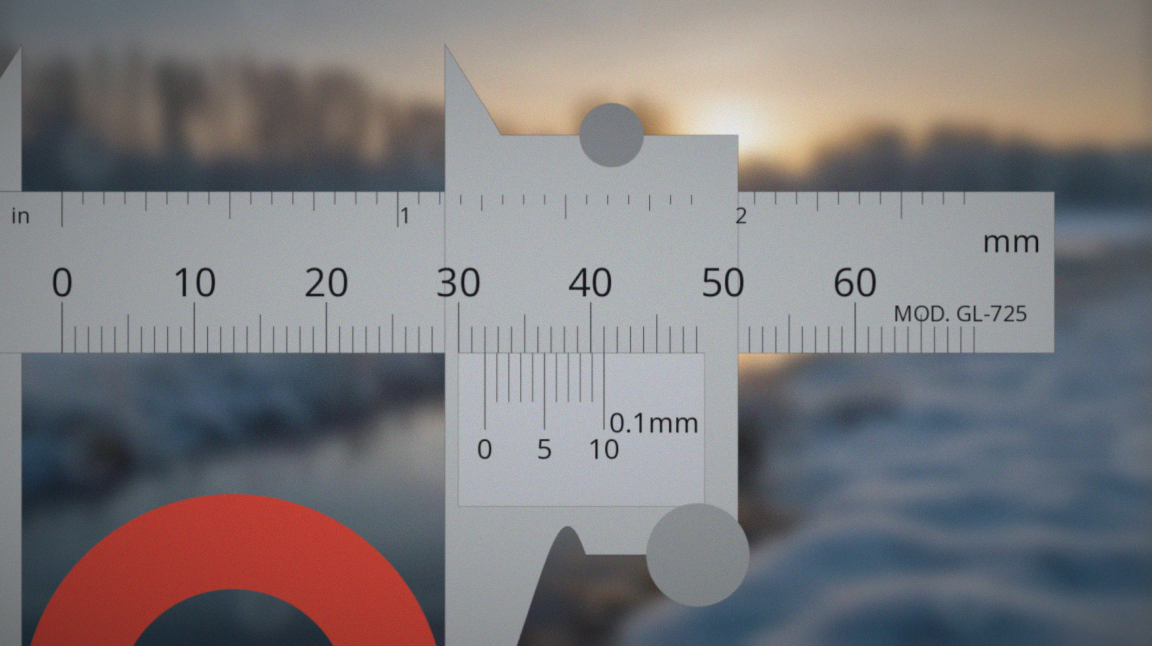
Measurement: 32.0 mm
